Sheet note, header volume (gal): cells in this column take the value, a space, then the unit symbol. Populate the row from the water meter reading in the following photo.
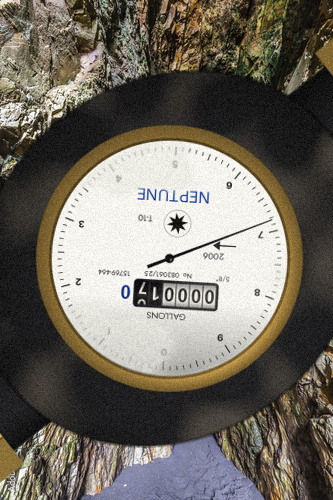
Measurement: 166.8 gal
